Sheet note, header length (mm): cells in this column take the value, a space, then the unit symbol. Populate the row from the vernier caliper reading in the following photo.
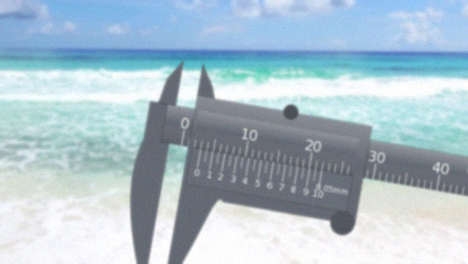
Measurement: 3.0 mm
